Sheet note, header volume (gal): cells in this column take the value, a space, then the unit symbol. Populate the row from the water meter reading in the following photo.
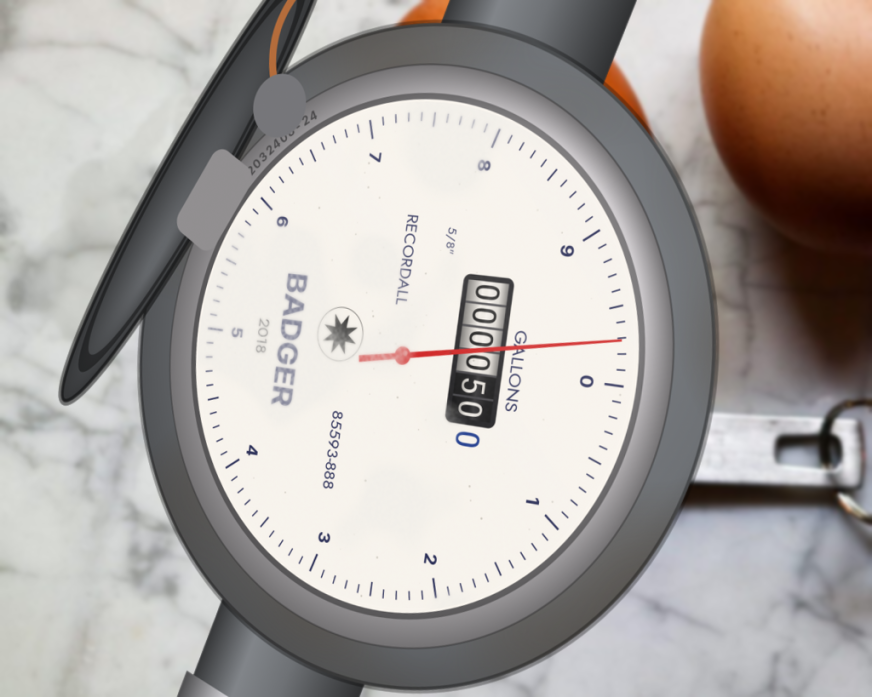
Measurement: 499.7 gal
